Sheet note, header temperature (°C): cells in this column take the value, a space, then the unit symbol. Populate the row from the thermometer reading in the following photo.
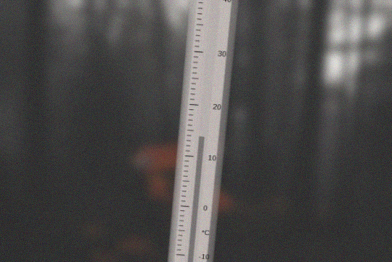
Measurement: 14 °C
